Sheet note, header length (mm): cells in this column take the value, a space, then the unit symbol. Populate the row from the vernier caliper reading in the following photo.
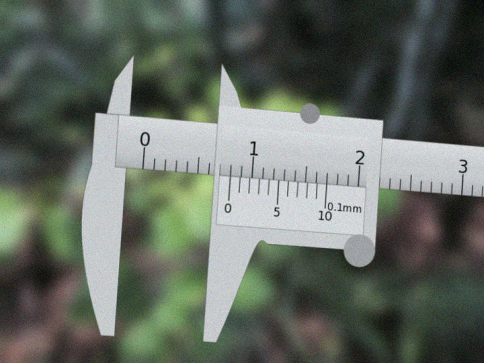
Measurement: 8.0 mm
